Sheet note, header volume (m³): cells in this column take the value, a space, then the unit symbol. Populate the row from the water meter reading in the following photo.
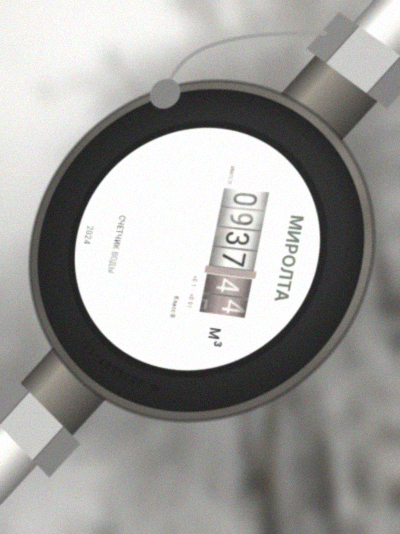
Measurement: 937.44 m³
